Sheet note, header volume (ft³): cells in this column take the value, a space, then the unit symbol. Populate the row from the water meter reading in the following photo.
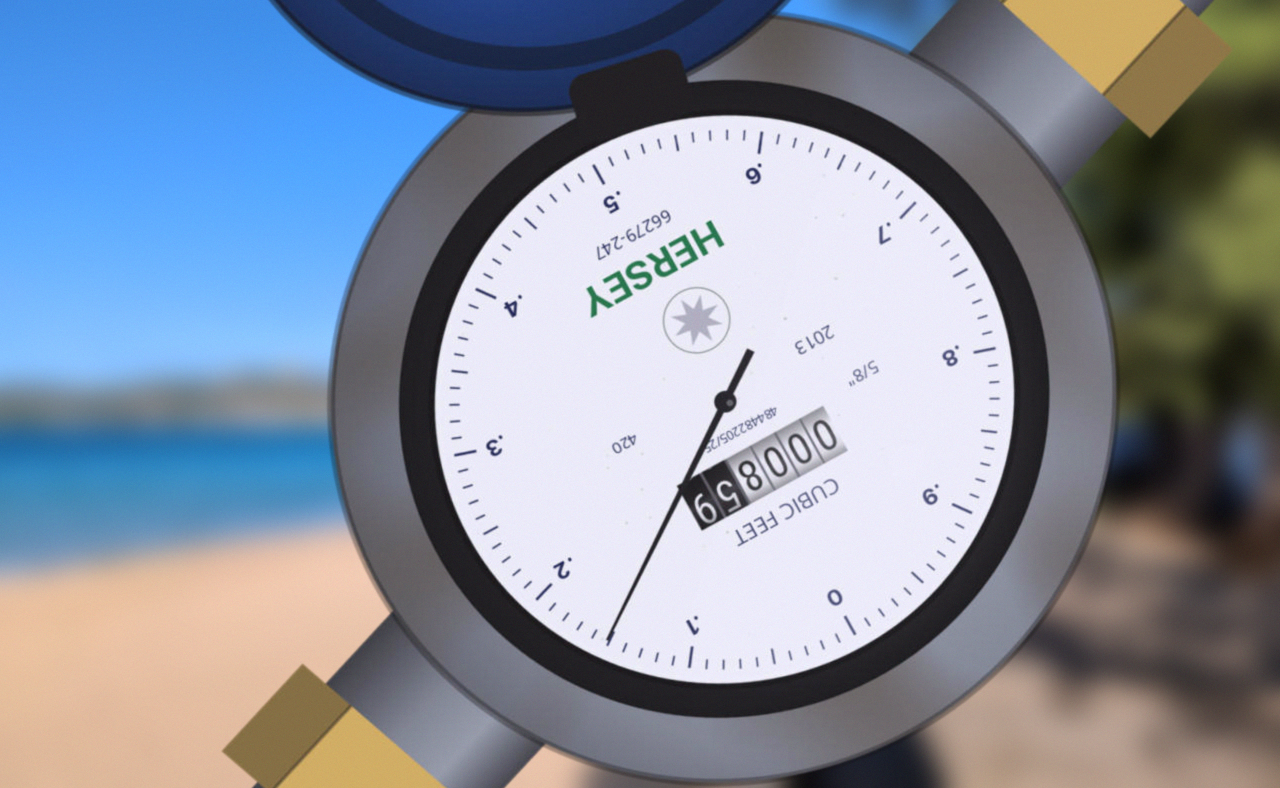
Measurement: 859.15 ft³
